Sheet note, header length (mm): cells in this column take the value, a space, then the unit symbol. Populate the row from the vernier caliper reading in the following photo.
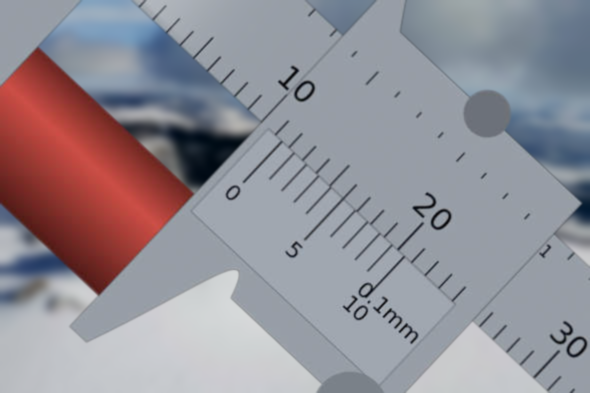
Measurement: 11.5 mm
